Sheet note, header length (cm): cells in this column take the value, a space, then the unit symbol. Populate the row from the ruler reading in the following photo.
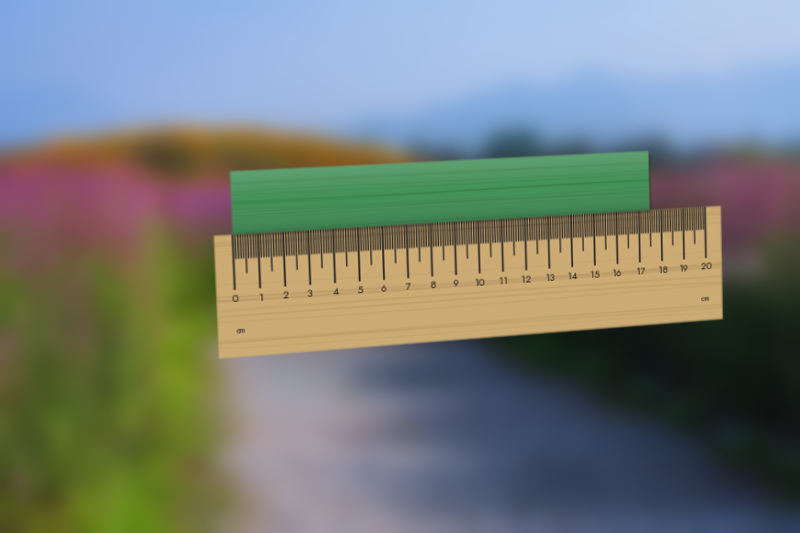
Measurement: 17.5 cm
